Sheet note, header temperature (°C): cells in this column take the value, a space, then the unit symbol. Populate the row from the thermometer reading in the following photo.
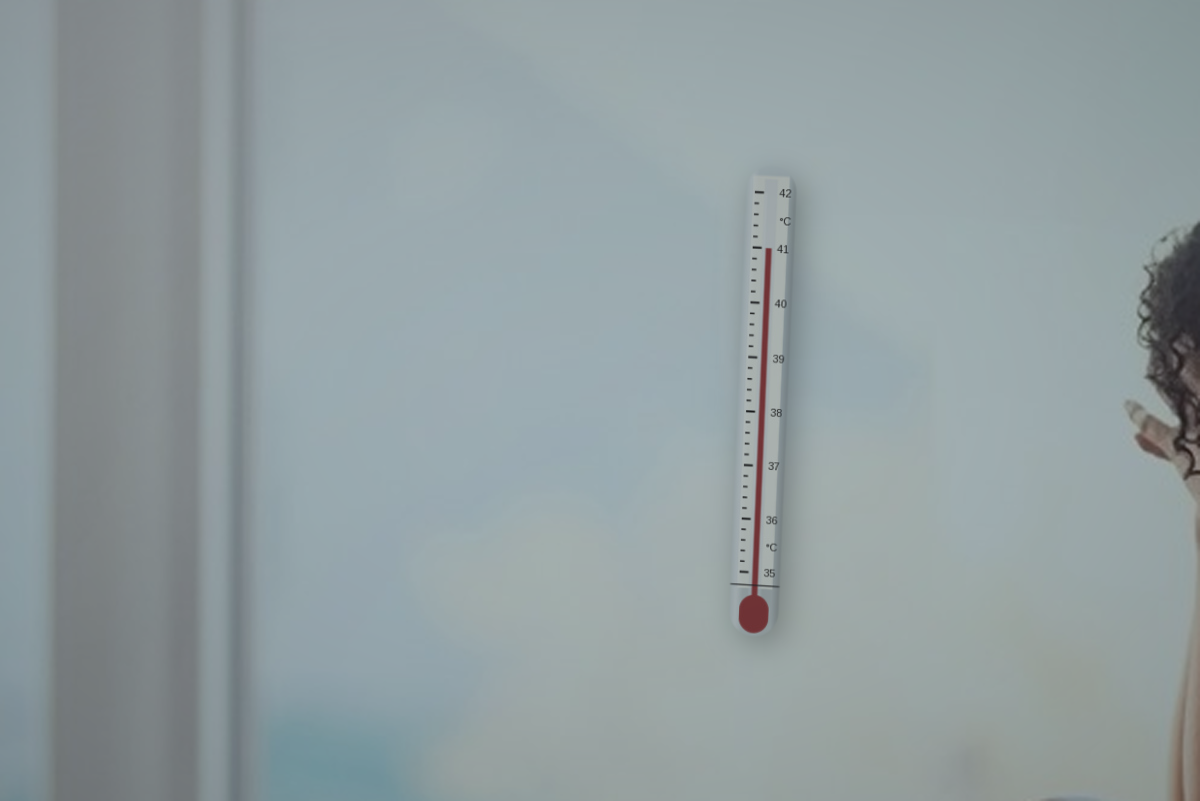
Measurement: 41 °C
